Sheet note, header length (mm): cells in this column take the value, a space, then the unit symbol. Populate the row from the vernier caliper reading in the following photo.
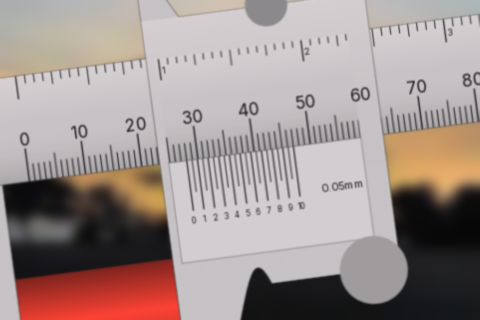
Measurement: 28.0 mm
